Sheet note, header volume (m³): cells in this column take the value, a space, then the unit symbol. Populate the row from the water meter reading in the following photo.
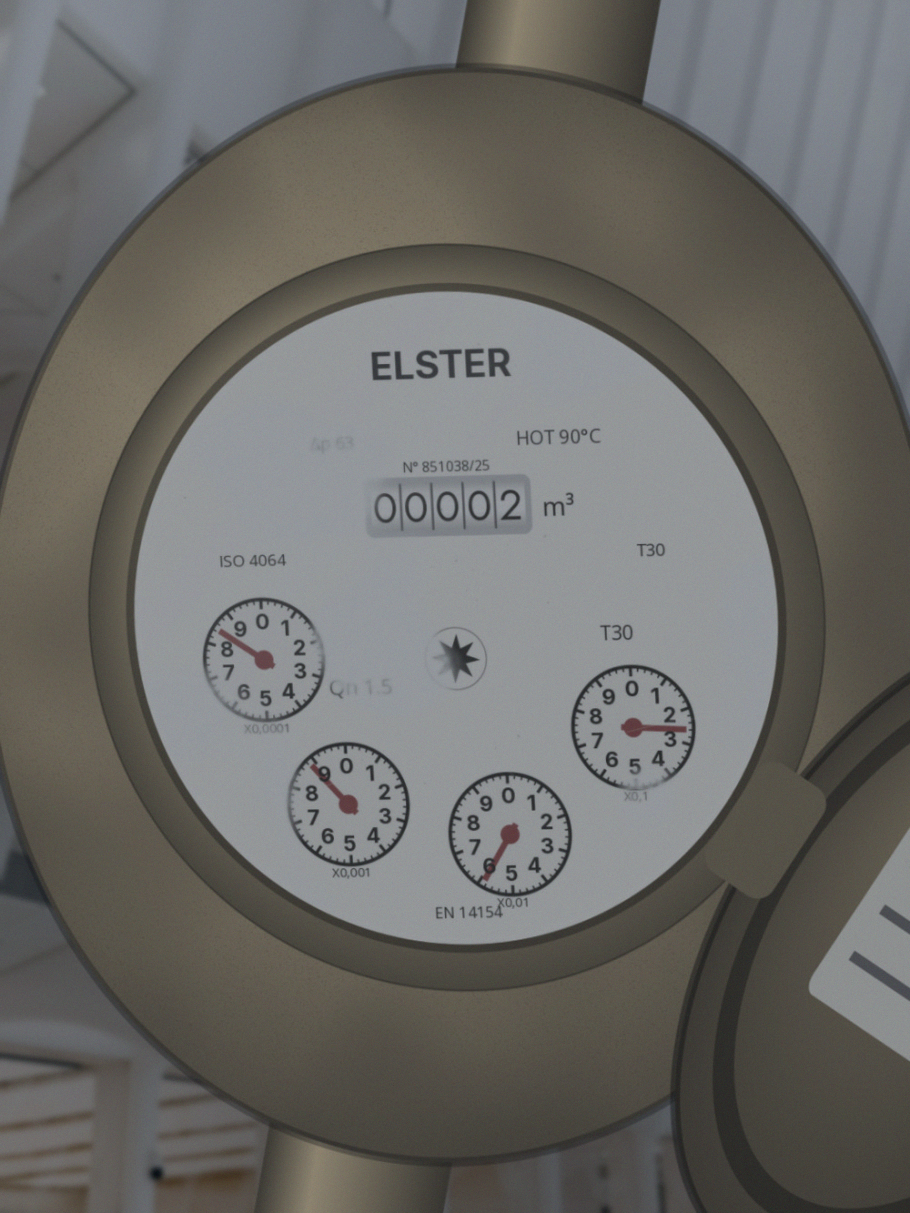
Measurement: 2.2588 m³
